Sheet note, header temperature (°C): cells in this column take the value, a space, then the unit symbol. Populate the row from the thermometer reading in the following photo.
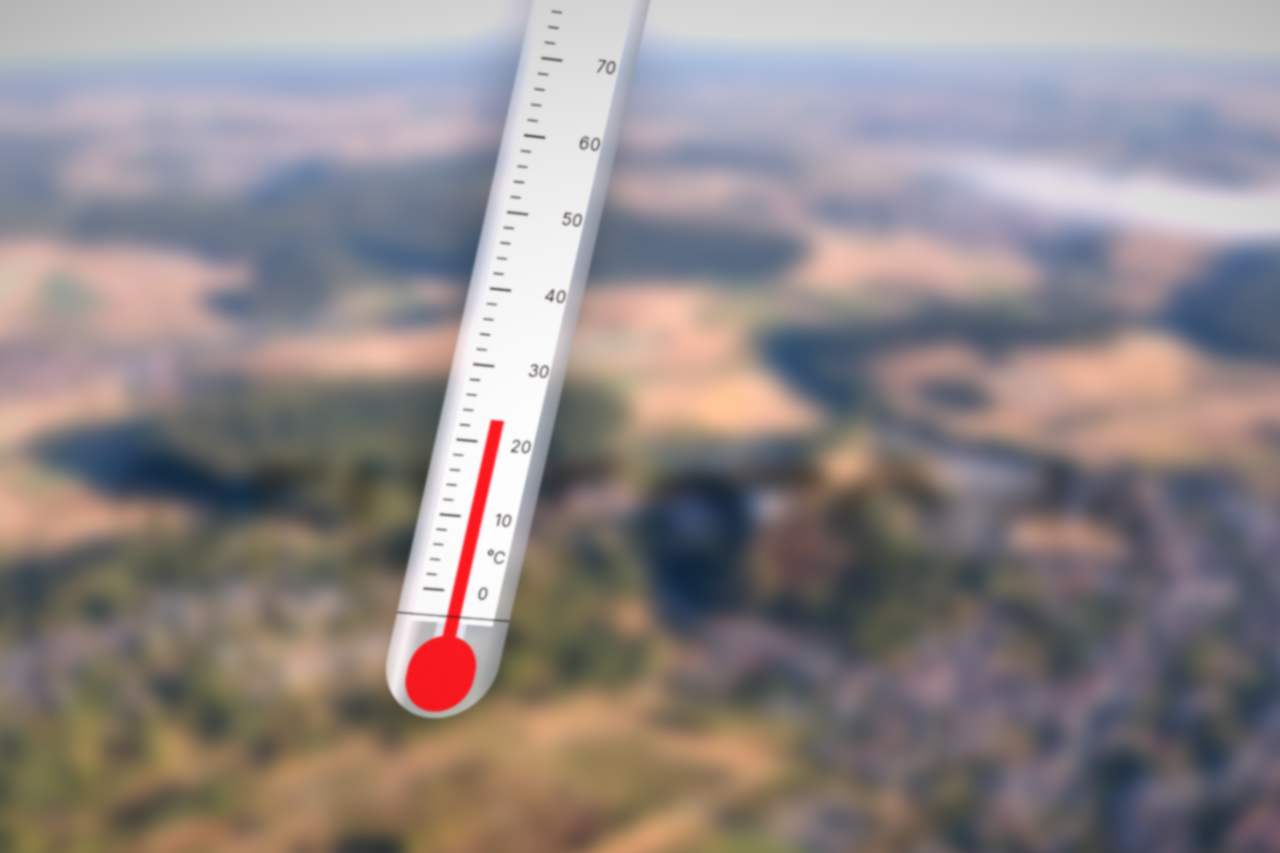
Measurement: 23 °C
